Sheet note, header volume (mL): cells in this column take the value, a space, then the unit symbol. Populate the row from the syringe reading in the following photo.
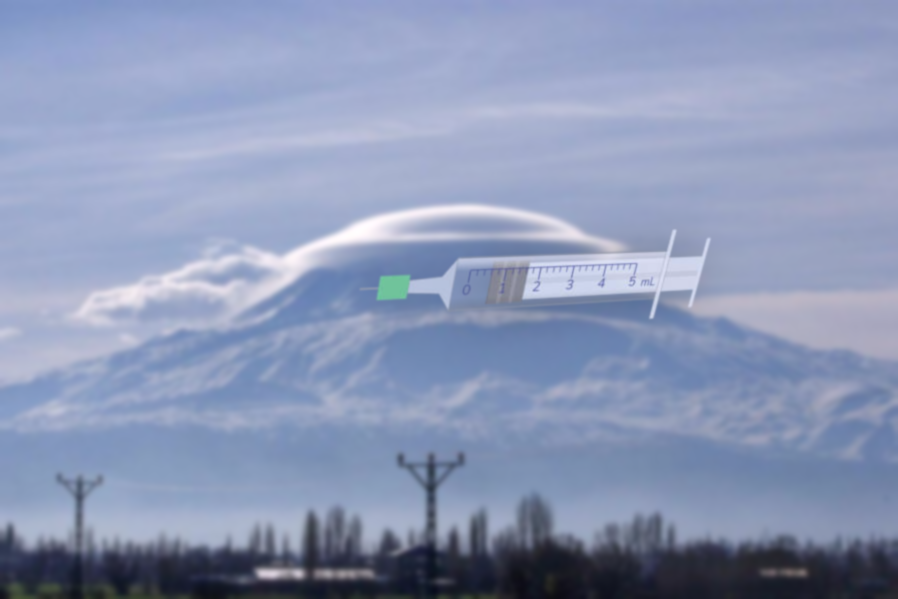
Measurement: 0.6 mL
